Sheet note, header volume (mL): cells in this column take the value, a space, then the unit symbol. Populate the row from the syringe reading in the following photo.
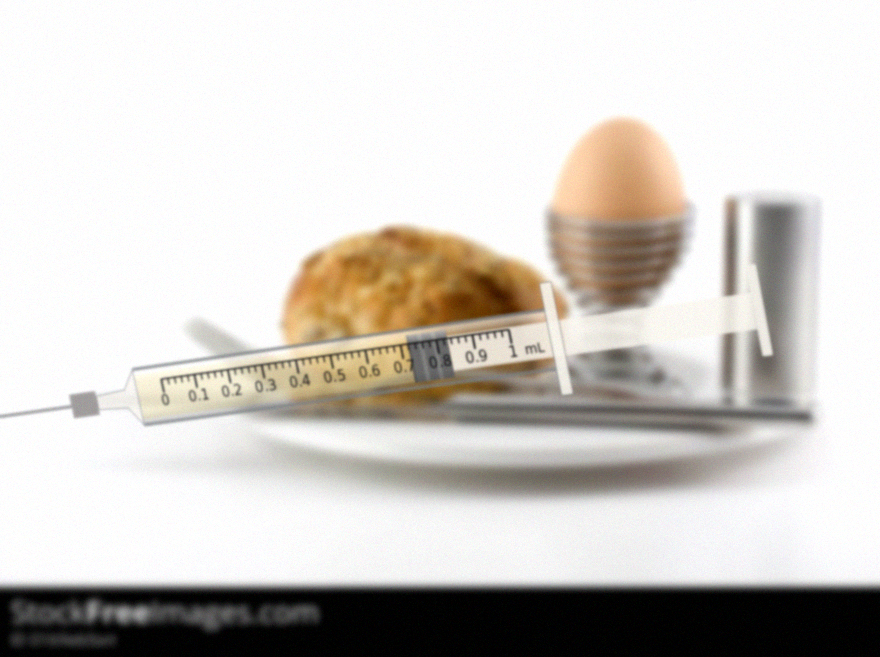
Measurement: 0.72 mL
